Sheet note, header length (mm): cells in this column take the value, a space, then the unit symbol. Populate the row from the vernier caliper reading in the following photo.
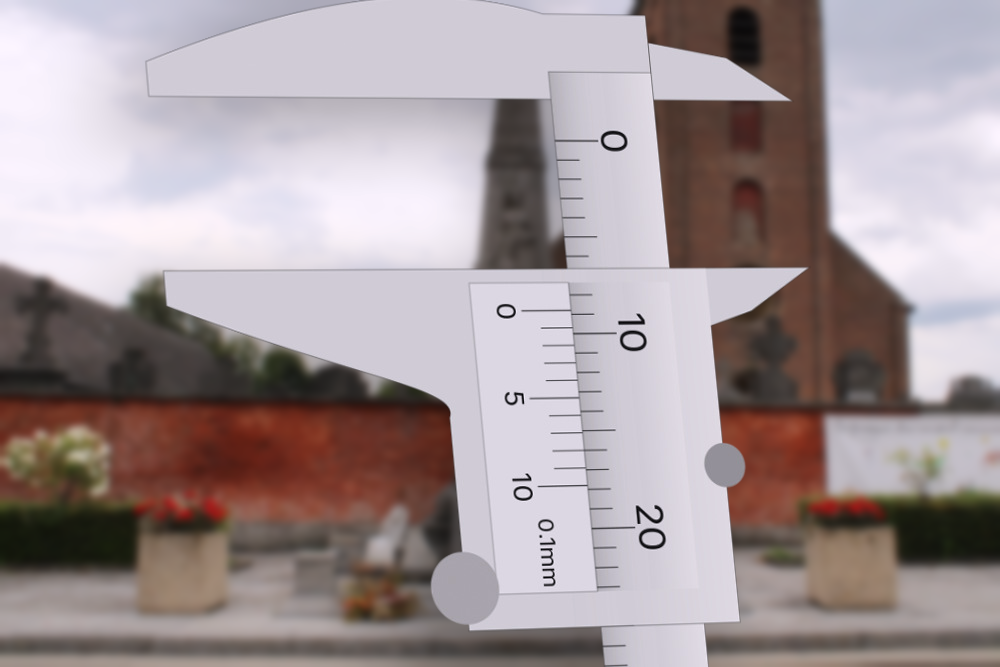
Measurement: 8.8 mm
